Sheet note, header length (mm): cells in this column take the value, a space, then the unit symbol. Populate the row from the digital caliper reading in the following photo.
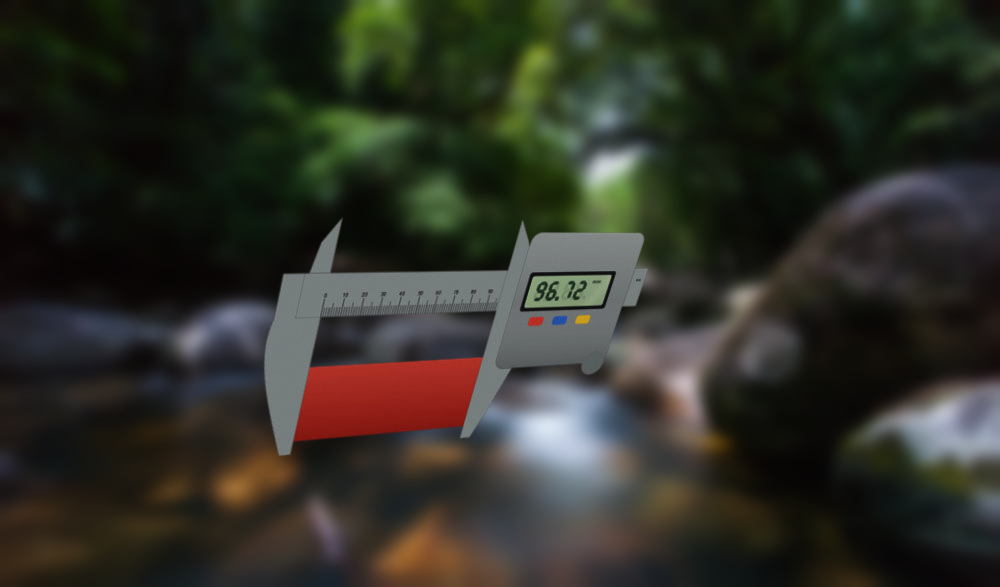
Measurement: 96.72 mm
